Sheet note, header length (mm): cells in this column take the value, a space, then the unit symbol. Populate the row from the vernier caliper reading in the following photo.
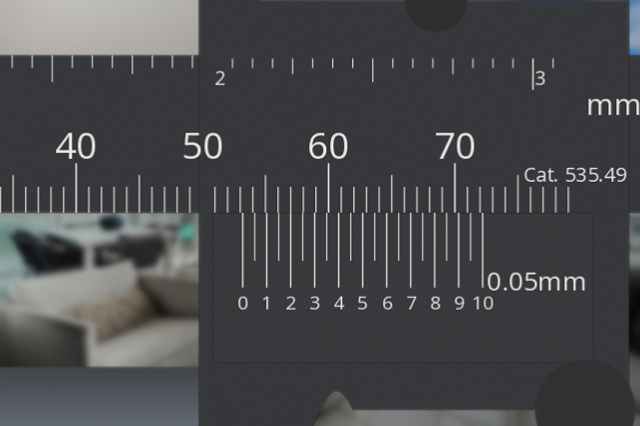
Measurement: 53.2 mm
